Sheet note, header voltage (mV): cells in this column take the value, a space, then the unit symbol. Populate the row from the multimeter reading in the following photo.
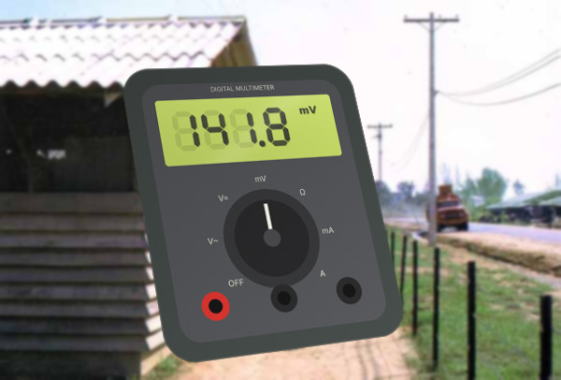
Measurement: 141.8 mV
